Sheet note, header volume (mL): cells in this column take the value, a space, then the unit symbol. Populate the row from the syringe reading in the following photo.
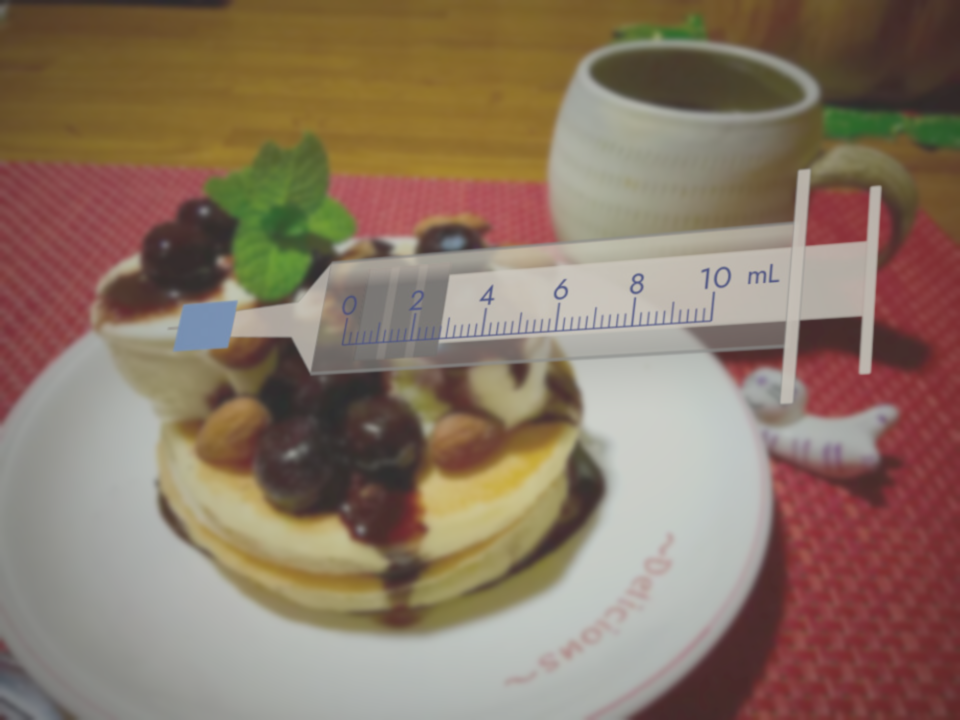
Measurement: 0.4 mL
